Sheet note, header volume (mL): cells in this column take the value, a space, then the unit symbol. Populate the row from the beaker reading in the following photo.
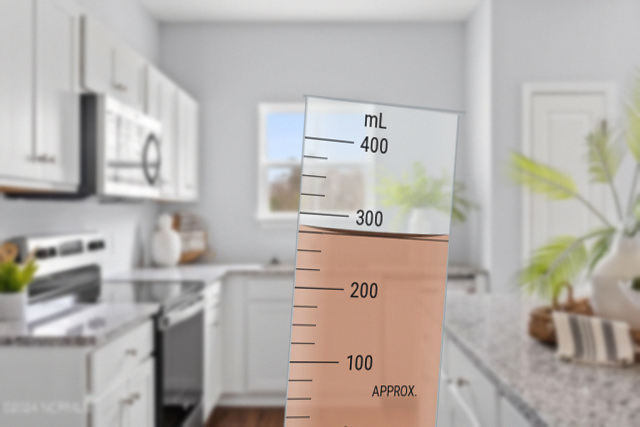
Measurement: 275 mL
